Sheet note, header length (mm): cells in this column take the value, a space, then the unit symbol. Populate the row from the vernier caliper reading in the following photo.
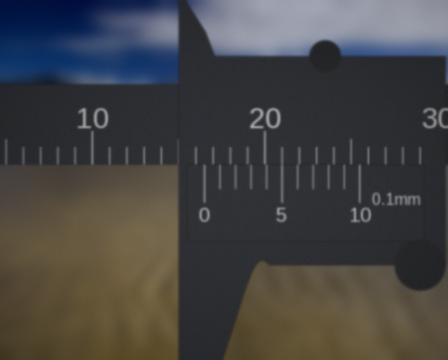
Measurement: 16.5 mm
